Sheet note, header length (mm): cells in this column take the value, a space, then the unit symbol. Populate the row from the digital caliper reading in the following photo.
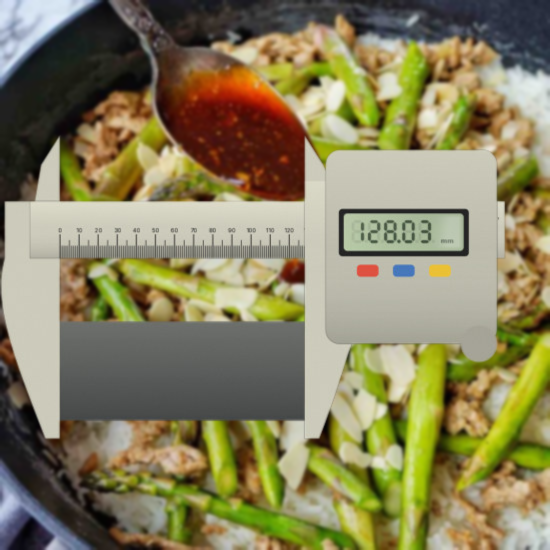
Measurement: 128.03 mm
